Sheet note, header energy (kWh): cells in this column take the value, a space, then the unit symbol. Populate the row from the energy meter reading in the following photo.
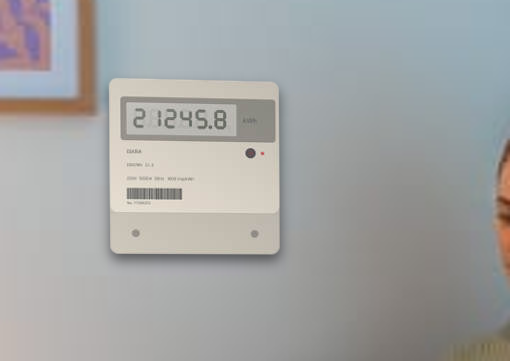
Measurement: 21245.8 kWh
